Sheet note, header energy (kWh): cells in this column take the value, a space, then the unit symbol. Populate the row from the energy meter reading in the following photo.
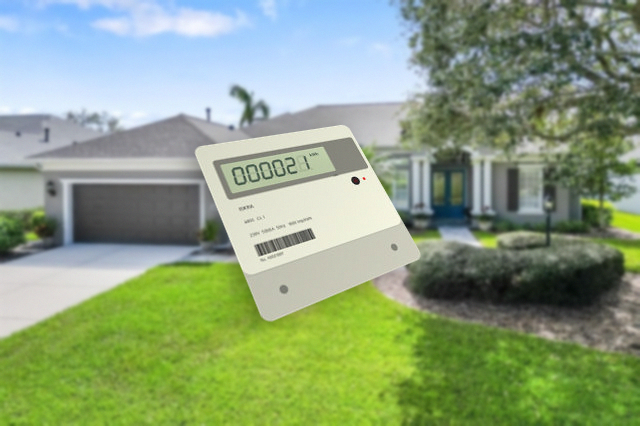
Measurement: 21 kWh
